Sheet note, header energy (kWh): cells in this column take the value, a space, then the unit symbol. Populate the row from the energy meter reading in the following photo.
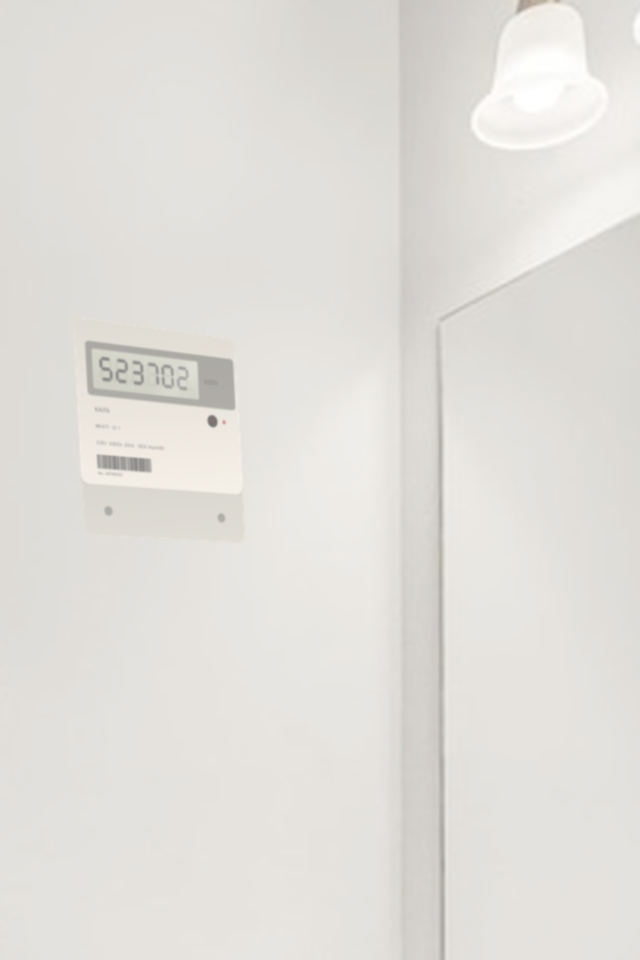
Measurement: 523702 kWh
